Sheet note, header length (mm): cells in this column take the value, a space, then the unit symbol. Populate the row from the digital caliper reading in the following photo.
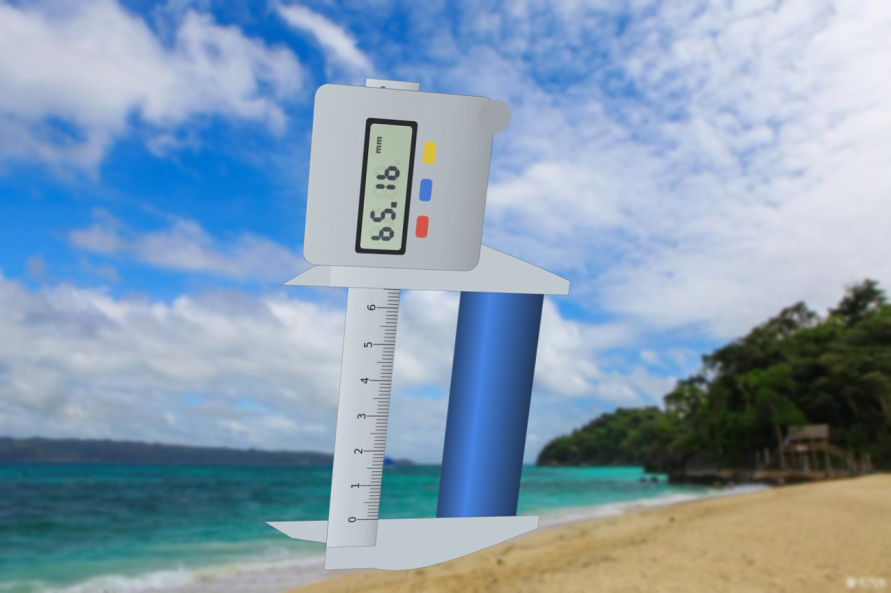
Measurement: 65.16 mm
